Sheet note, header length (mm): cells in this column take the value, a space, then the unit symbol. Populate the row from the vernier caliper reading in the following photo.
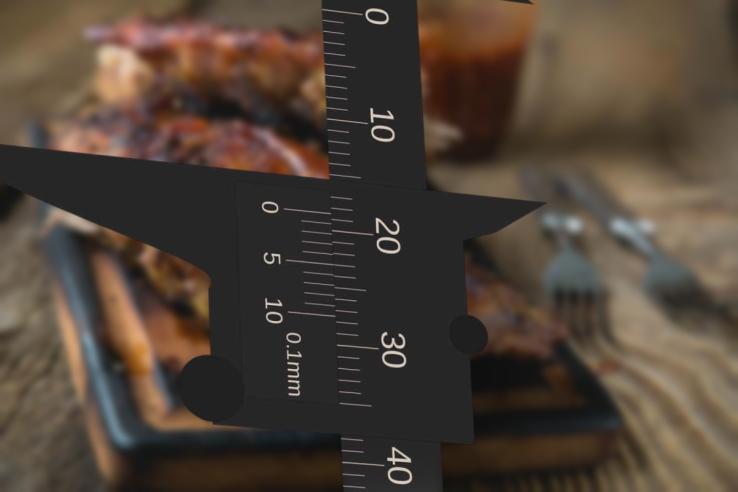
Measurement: 18.5 mm
